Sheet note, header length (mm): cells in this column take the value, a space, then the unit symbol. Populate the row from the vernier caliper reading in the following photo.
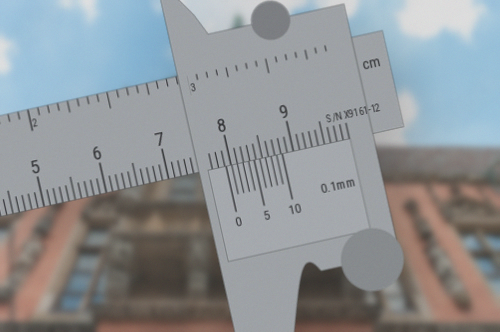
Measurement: 79.2 mm
